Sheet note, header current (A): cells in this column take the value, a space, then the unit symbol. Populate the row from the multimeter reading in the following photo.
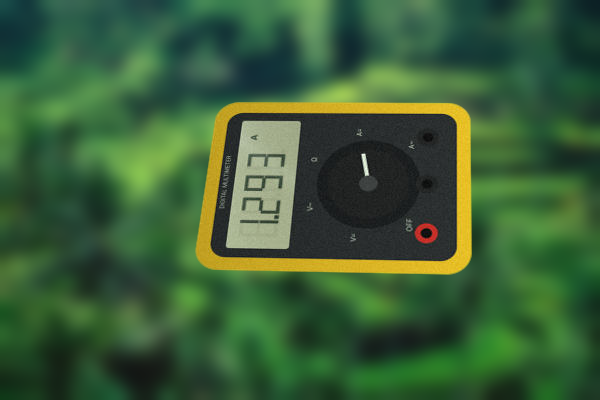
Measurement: 1.293 A
